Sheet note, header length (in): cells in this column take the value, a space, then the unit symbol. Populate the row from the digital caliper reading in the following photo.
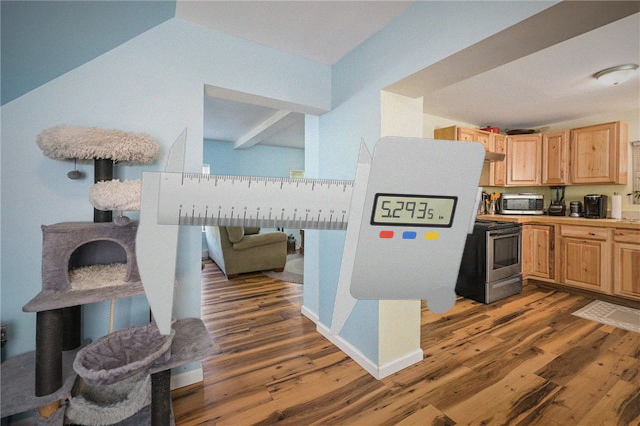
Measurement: 5.2935 in
